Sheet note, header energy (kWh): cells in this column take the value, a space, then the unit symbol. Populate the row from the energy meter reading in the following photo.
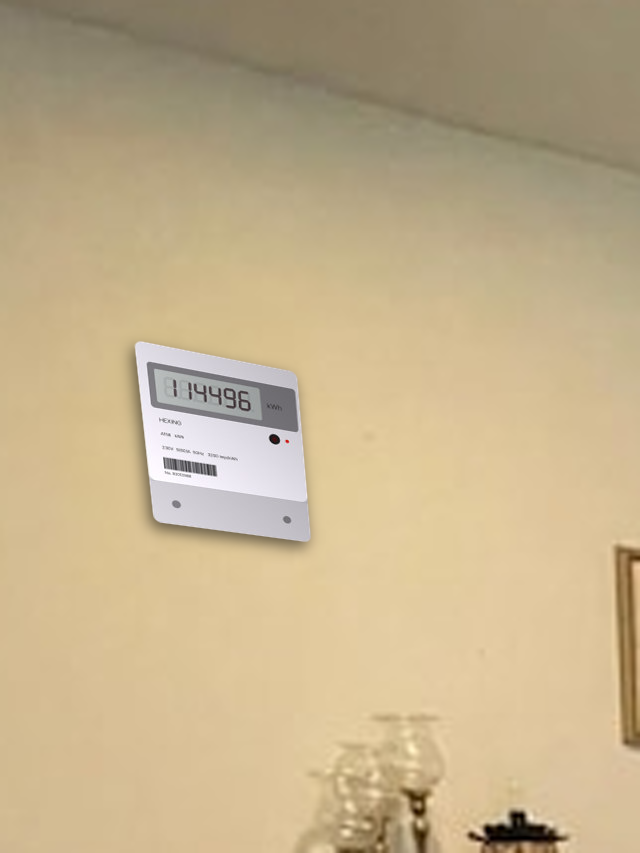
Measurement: 114496 kWh
